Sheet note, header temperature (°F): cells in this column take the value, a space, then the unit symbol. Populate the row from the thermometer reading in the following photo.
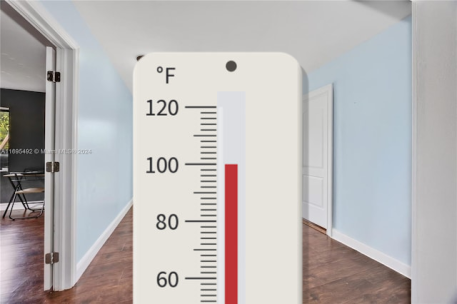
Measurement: 100 °F
